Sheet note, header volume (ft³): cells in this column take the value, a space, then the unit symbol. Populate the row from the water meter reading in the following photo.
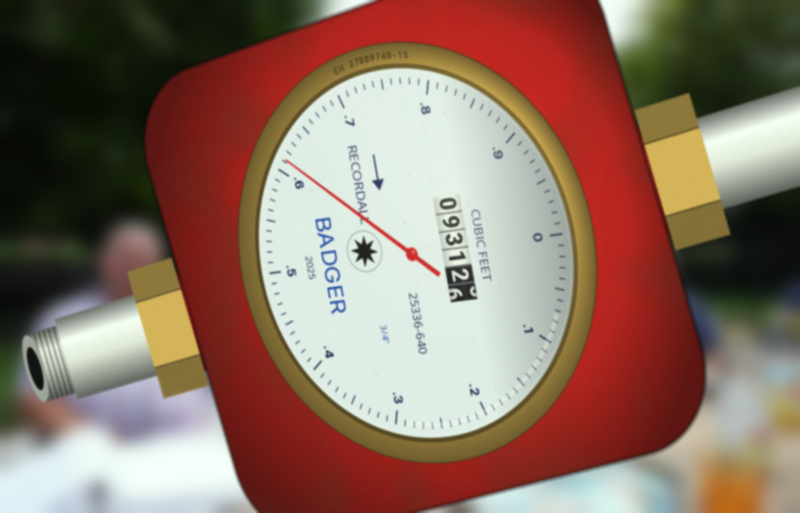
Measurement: 93125.61 ft³
